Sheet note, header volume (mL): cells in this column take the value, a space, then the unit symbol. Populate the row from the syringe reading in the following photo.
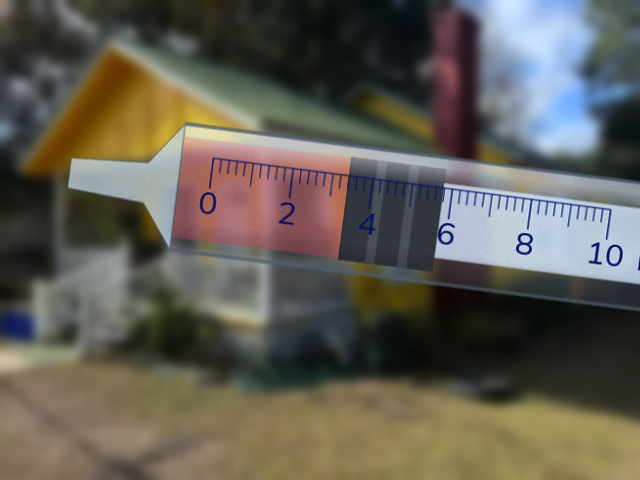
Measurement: 3.4 mL
